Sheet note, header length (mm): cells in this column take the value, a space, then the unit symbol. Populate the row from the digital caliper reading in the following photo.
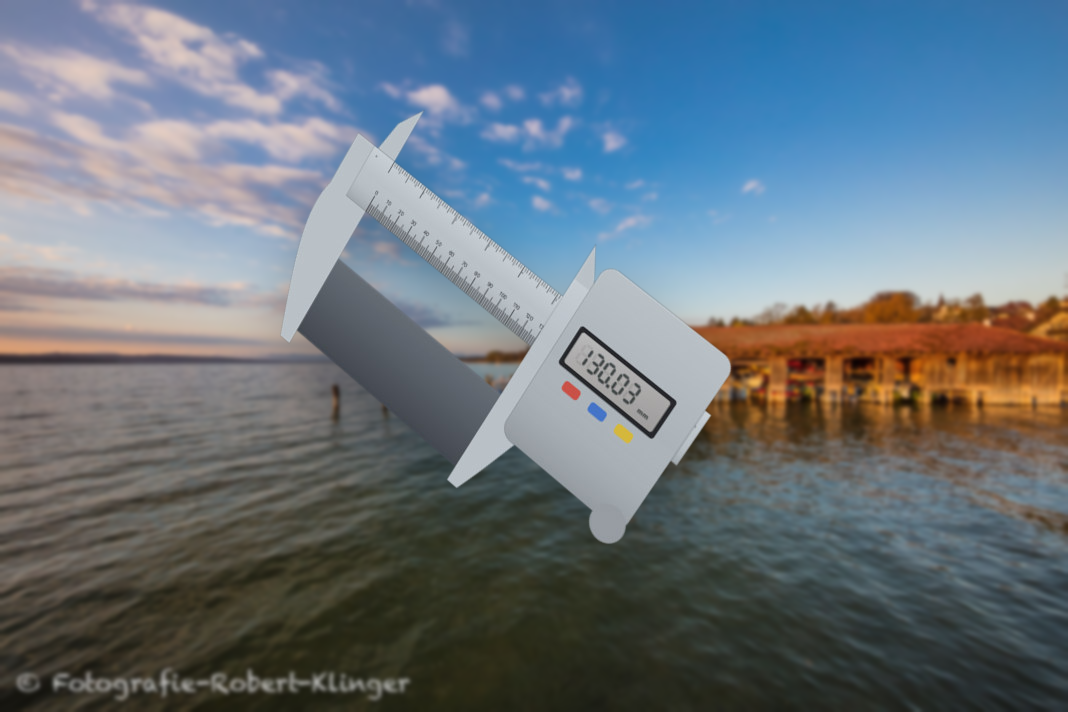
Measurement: 130.03 mm
